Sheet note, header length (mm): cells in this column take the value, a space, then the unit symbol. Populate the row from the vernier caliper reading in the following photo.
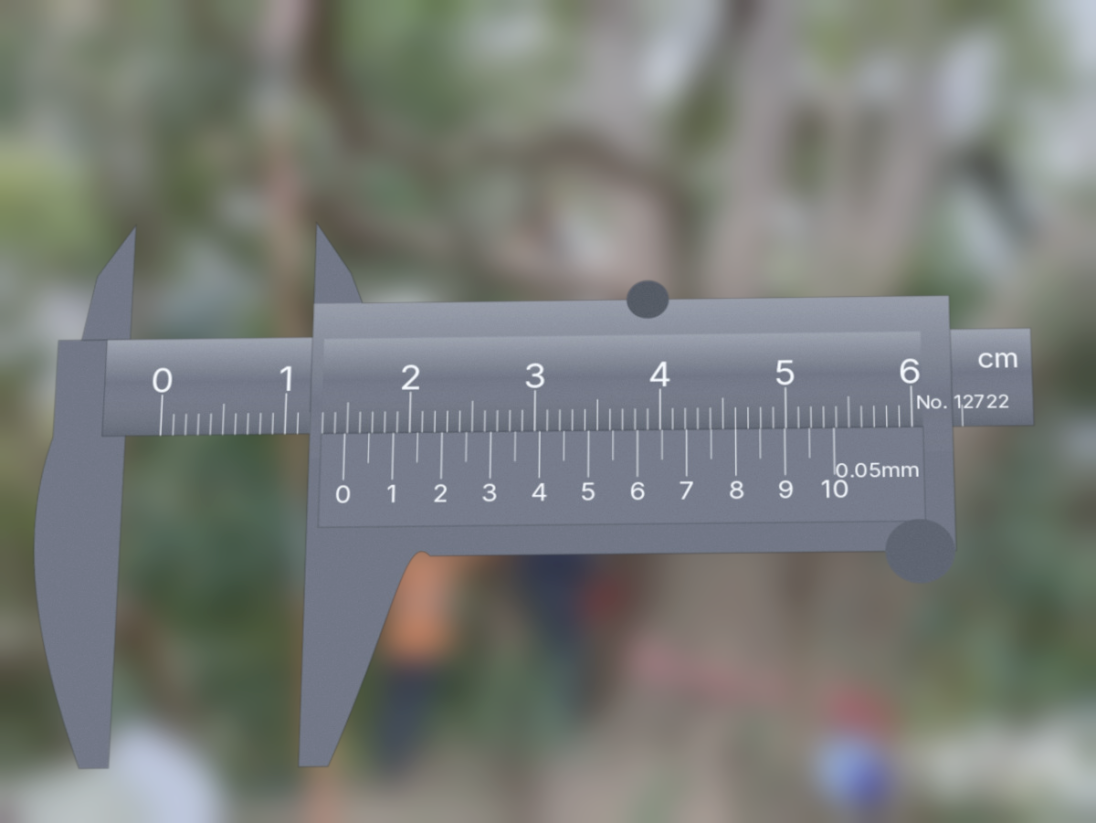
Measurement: 14.8 mm
